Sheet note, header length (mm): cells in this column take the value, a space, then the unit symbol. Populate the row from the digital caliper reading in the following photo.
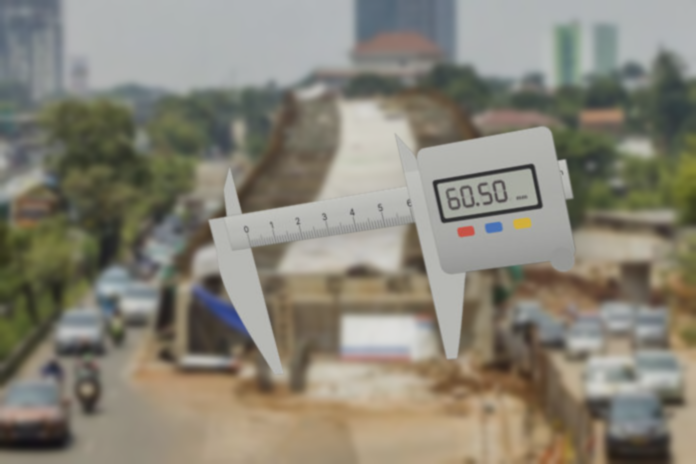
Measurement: 60.50 mm
